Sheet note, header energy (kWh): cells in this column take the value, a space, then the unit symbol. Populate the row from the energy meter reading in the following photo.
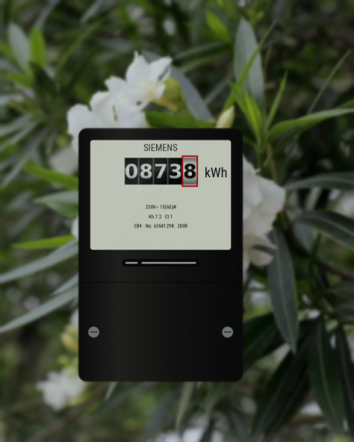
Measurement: 873.8 kWh
